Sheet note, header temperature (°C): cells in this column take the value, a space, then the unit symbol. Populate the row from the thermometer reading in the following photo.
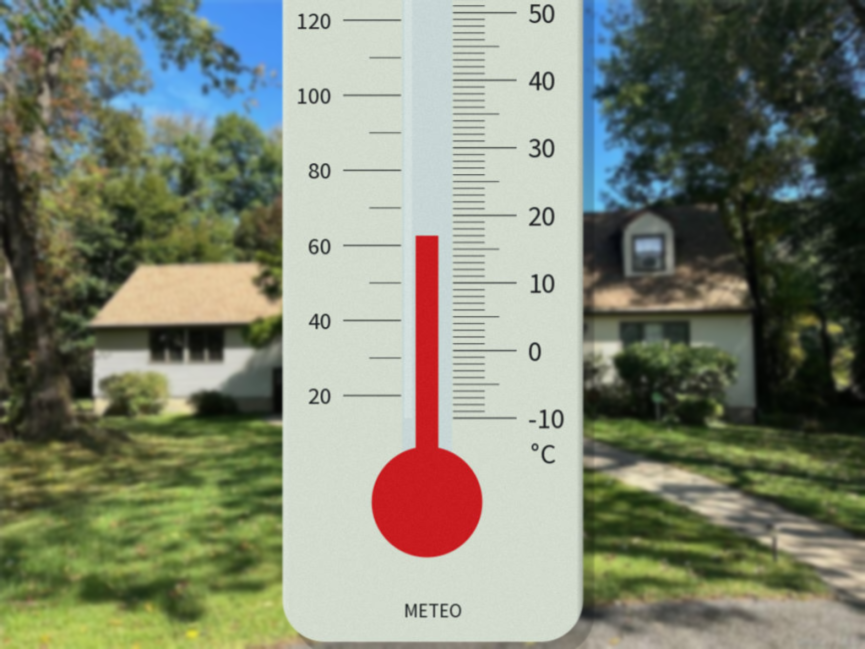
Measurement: 17 °C
